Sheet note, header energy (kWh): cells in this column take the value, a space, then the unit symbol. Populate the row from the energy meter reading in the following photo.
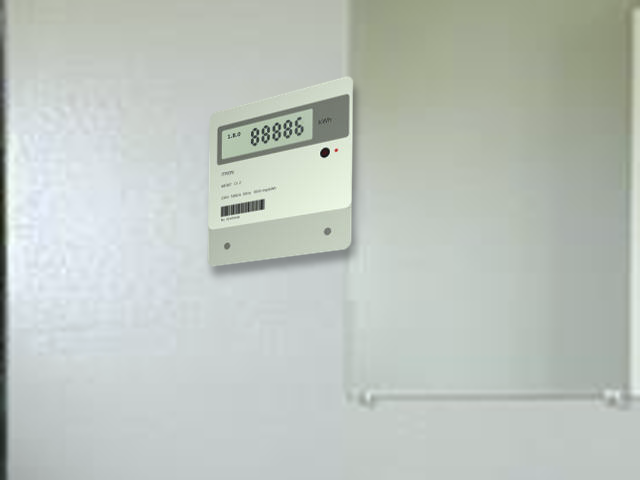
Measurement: 88886 kWh
